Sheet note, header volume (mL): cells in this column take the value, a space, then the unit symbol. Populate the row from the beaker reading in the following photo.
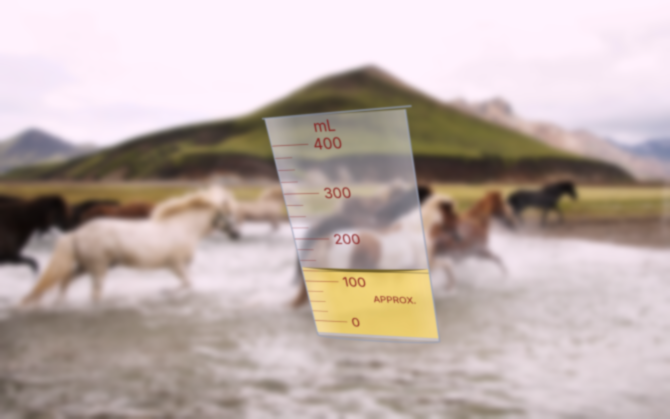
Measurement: 125 mL
